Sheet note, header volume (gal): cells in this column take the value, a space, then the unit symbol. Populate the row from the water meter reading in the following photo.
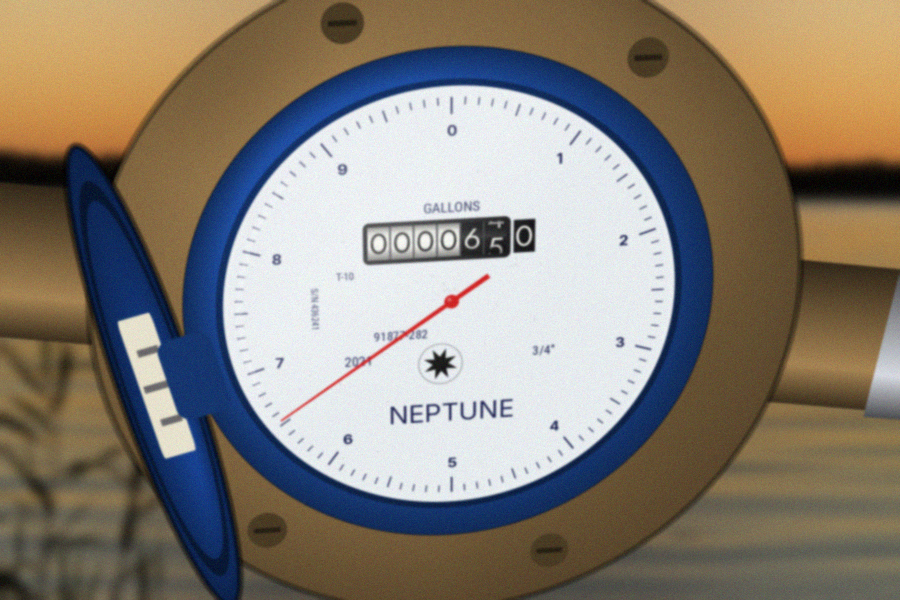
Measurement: 646.5 gal
